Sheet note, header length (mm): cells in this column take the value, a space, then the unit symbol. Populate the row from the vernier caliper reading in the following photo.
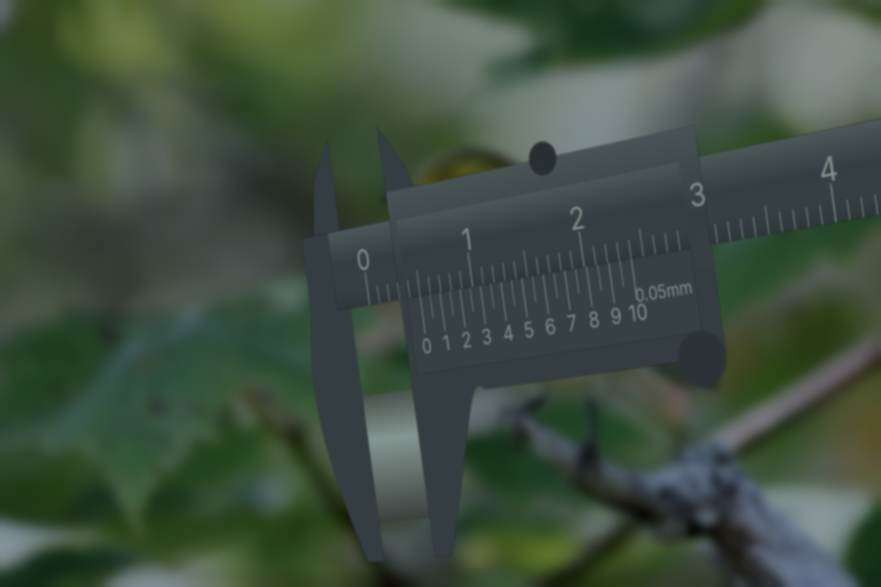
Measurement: 5.0 mm
